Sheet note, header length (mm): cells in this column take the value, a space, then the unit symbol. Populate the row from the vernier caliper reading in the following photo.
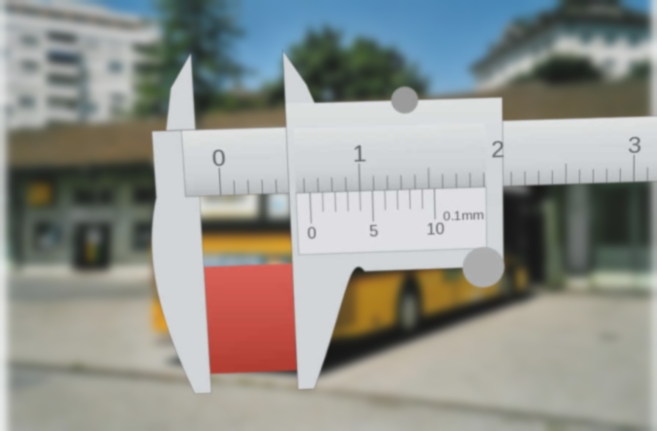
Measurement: 6.4 mm
